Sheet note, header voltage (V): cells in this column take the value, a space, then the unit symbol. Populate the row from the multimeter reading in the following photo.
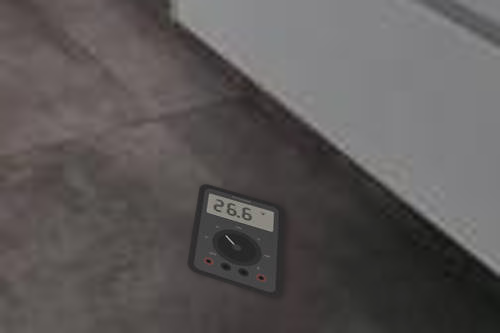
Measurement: 26.6 V
